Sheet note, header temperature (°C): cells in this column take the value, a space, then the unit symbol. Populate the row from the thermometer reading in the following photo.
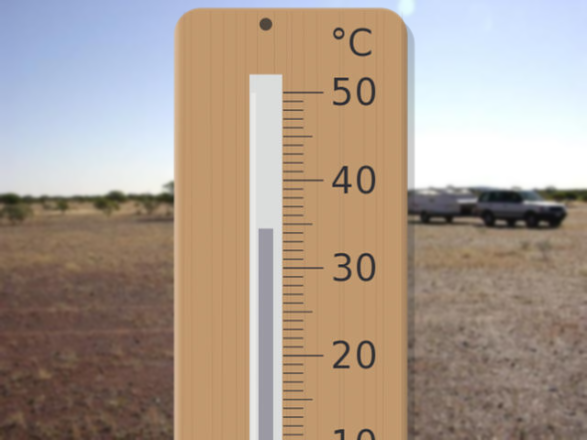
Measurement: 34.5 °C
